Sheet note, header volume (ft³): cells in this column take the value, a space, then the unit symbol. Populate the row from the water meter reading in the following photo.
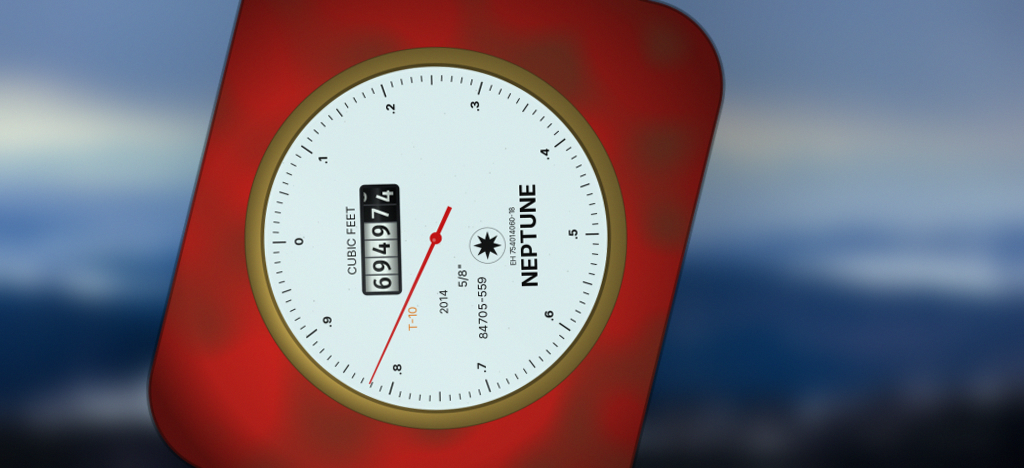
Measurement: 694973.82 ft³
